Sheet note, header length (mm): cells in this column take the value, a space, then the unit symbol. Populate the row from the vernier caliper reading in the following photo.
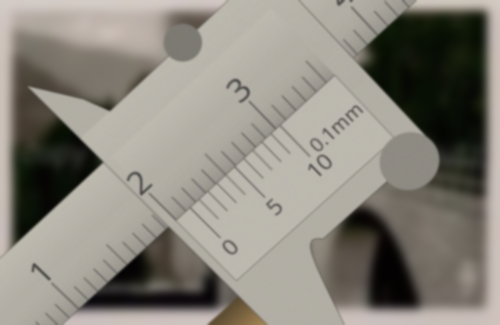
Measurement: 21.4 mm
